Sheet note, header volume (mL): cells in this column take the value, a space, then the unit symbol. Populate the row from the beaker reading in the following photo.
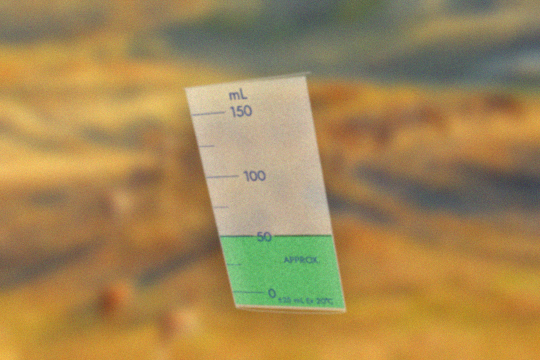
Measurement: 50 mL
